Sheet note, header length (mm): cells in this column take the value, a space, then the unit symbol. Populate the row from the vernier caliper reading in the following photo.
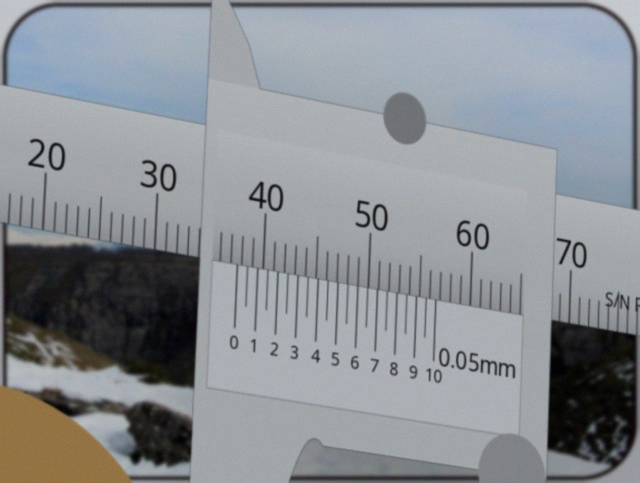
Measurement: 37.6 mm
